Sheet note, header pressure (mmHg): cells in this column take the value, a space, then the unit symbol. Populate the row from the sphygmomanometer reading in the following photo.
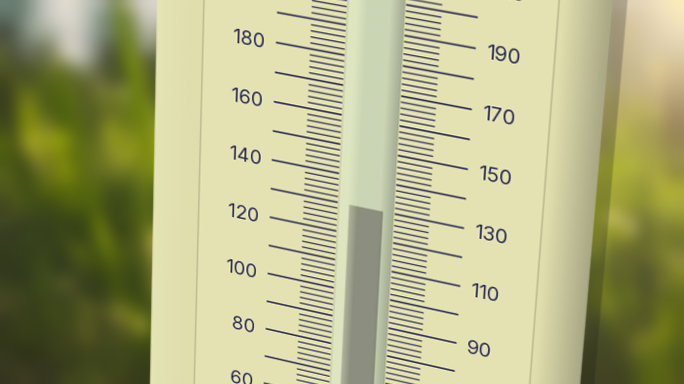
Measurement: 130 mmHg
